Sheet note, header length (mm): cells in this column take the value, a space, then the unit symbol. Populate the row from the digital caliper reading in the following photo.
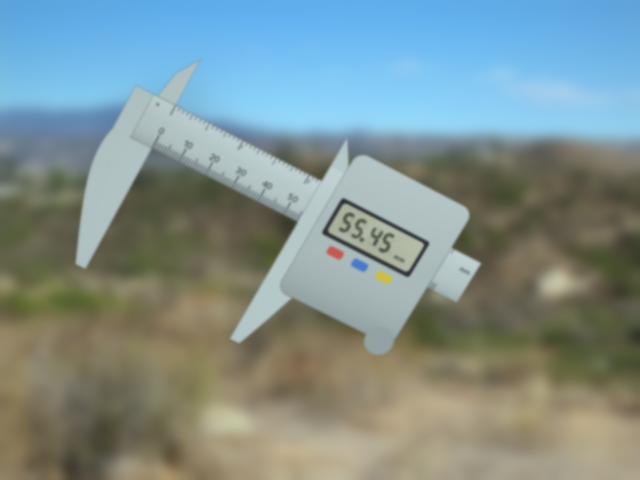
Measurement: 55.45 mm
